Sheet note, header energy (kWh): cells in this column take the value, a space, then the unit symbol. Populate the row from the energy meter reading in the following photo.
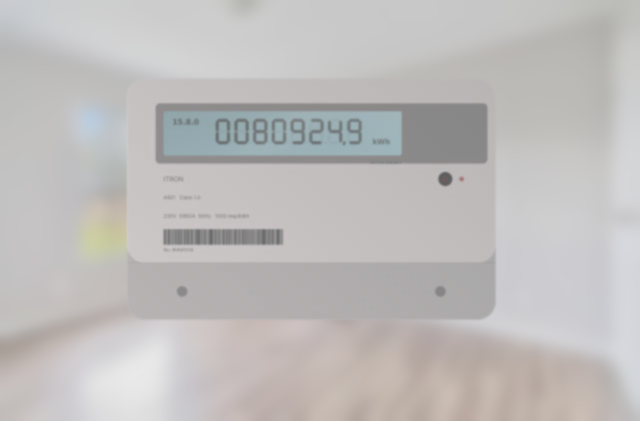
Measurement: 80924.9 kWh
